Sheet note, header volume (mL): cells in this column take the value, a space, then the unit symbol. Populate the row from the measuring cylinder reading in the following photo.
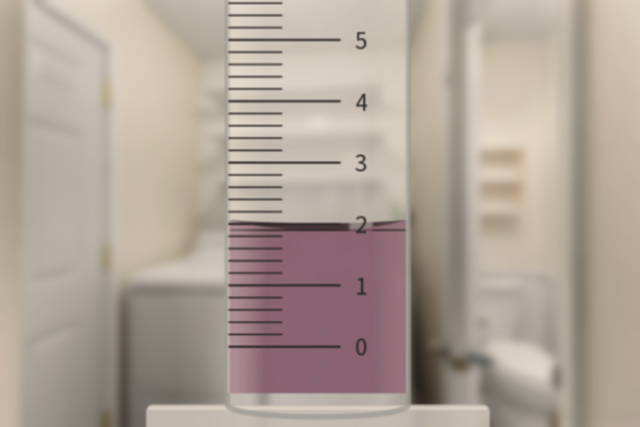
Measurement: 1.9 mL
